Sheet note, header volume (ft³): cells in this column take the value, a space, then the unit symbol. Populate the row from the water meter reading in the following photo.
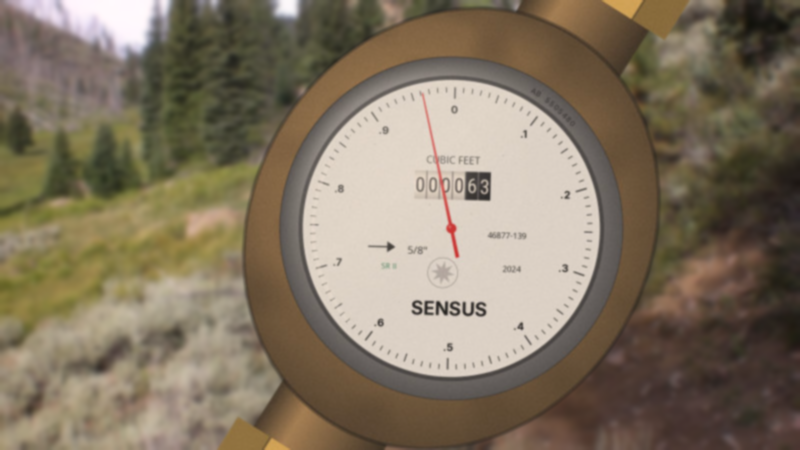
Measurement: 62.96 ft³
